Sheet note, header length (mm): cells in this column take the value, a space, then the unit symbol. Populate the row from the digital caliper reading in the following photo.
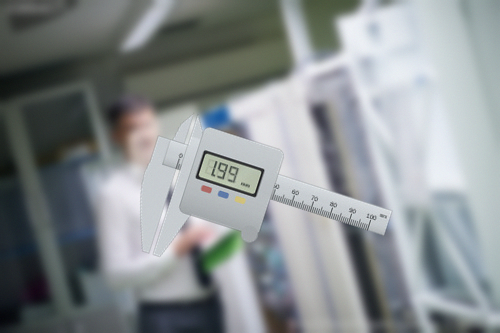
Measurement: 1.99 mm
